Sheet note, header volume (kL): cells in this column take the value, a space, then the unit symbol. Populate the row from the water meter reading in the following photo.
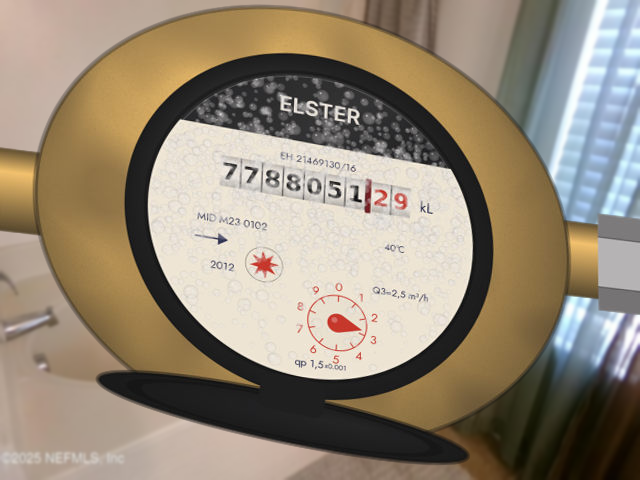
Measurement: 7788051.292 kL
